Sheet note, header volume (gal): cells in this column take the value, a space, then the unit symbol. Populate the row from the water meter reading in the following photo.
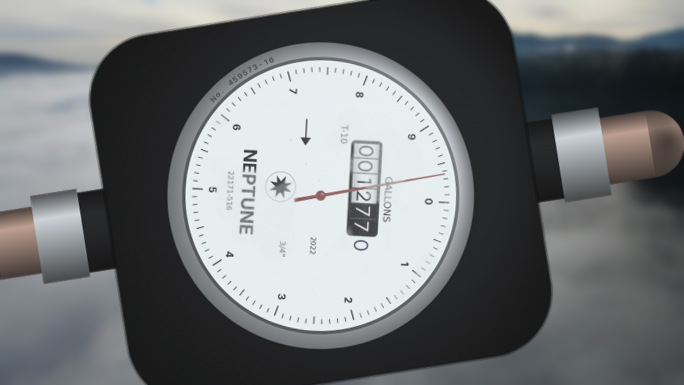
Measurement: 12769.6 gal
